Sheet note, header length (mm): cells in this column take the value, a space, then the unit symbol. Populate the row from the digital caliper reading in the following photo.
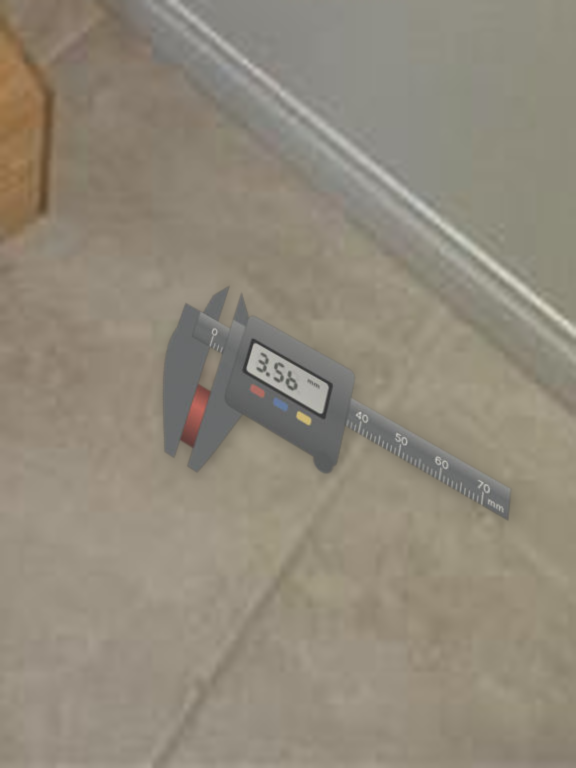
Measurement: 3.56 mm
